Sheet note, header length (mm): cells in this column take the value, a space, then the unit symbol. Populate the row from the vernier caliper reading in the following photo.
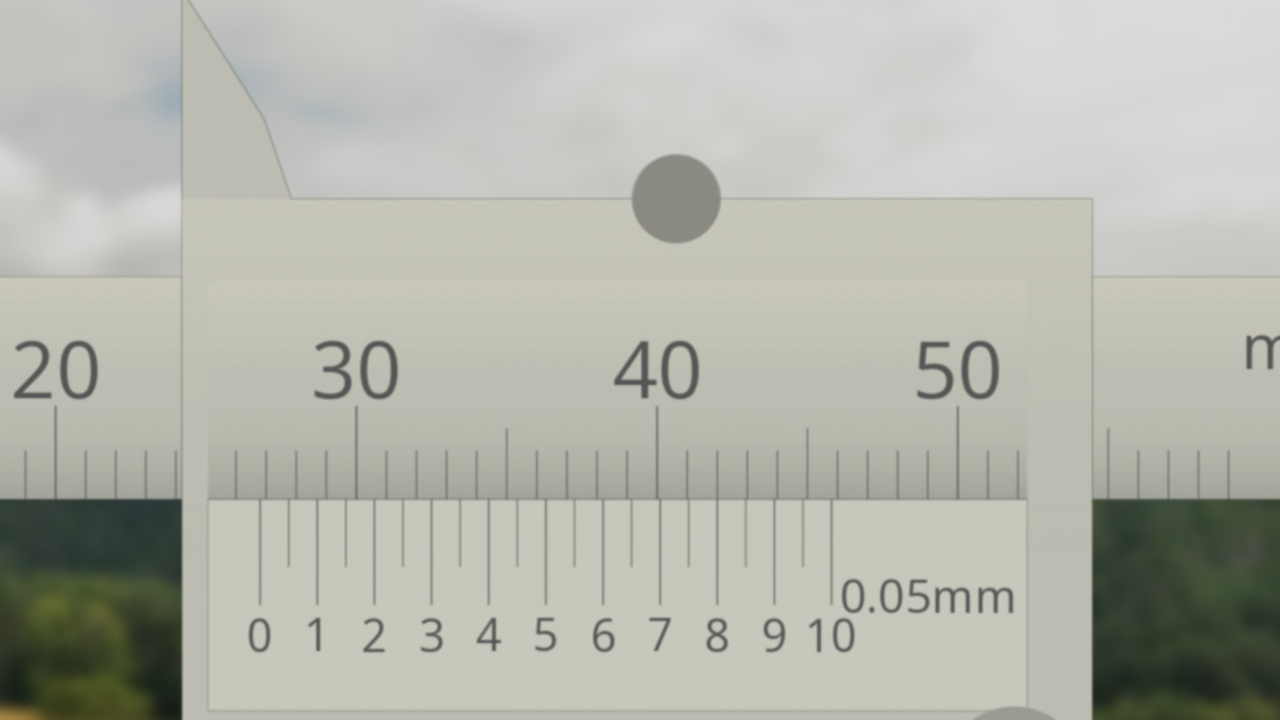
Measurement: 26.8 mm
